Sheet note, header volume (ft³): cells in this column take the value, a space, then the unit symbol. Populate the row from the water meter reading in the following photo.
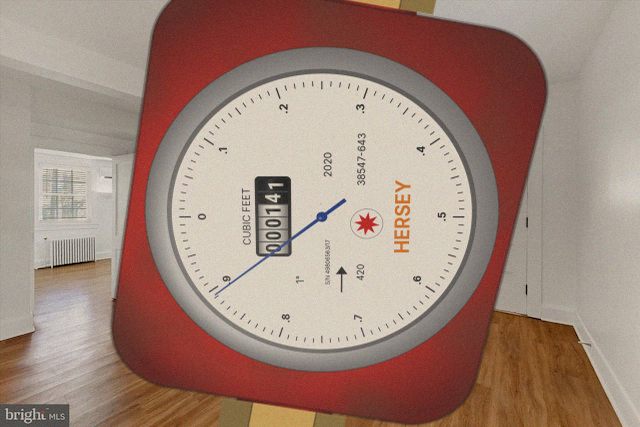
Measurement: 140.89 ft³
